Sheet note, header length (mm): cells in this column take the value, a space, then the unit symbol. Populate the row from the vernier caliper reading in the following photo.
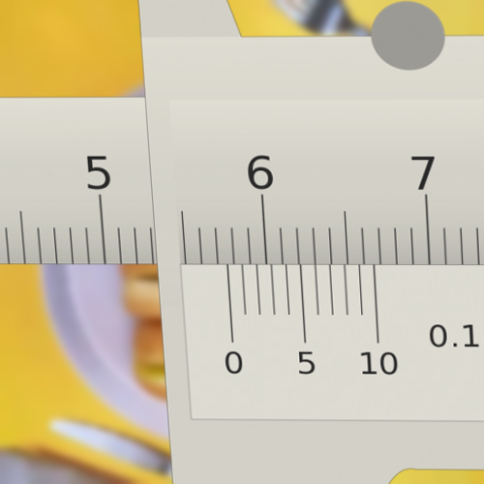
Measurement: 57.6 mm
